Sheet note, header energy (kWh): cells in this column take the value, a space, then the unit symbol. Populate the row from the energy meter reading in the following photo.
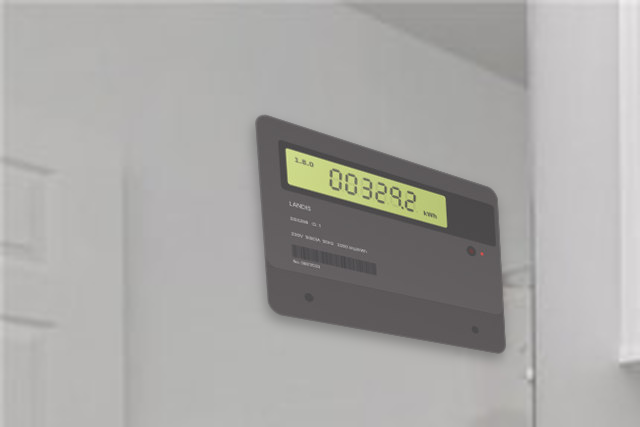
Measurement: 329.2 kWh
